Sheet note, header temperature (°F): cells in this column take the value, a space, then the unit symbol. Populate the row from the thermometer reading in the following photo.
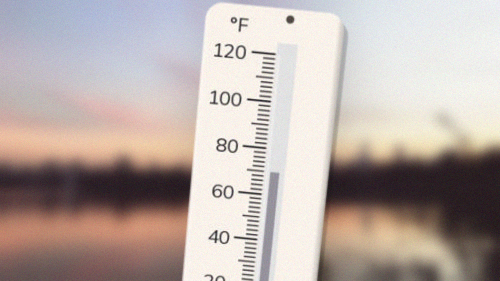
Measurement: 70 °F
